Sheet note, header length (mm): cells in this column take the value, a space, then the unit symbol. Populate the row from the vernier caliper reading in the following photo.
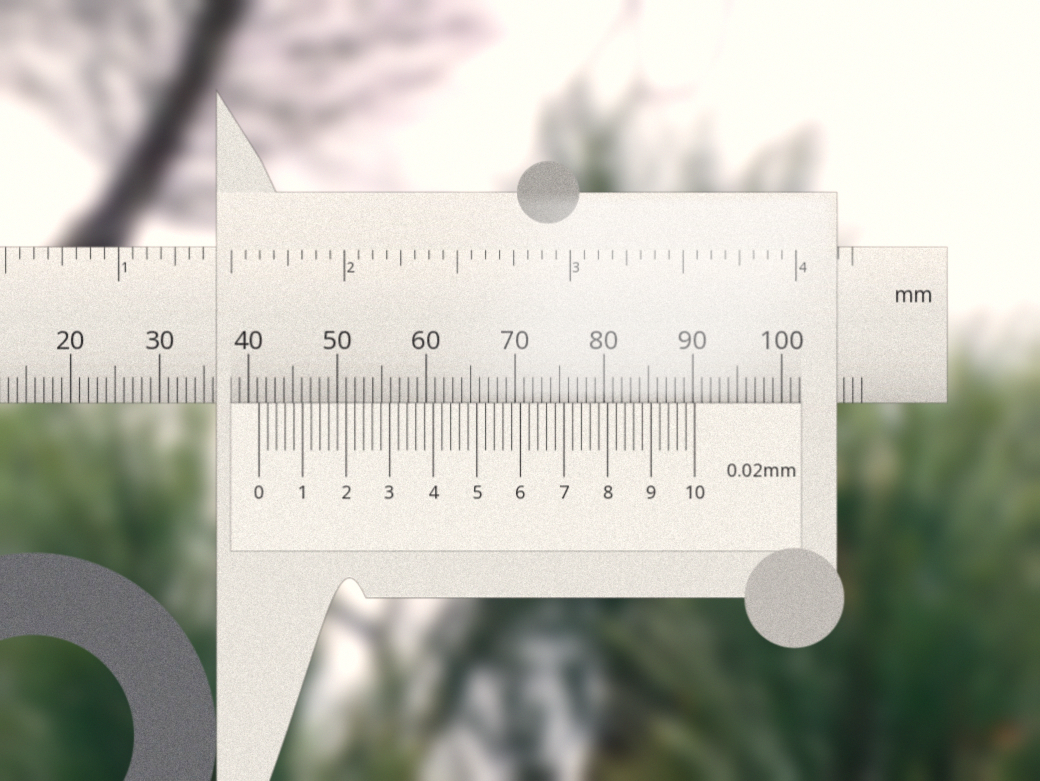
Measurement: 41.2 mm
